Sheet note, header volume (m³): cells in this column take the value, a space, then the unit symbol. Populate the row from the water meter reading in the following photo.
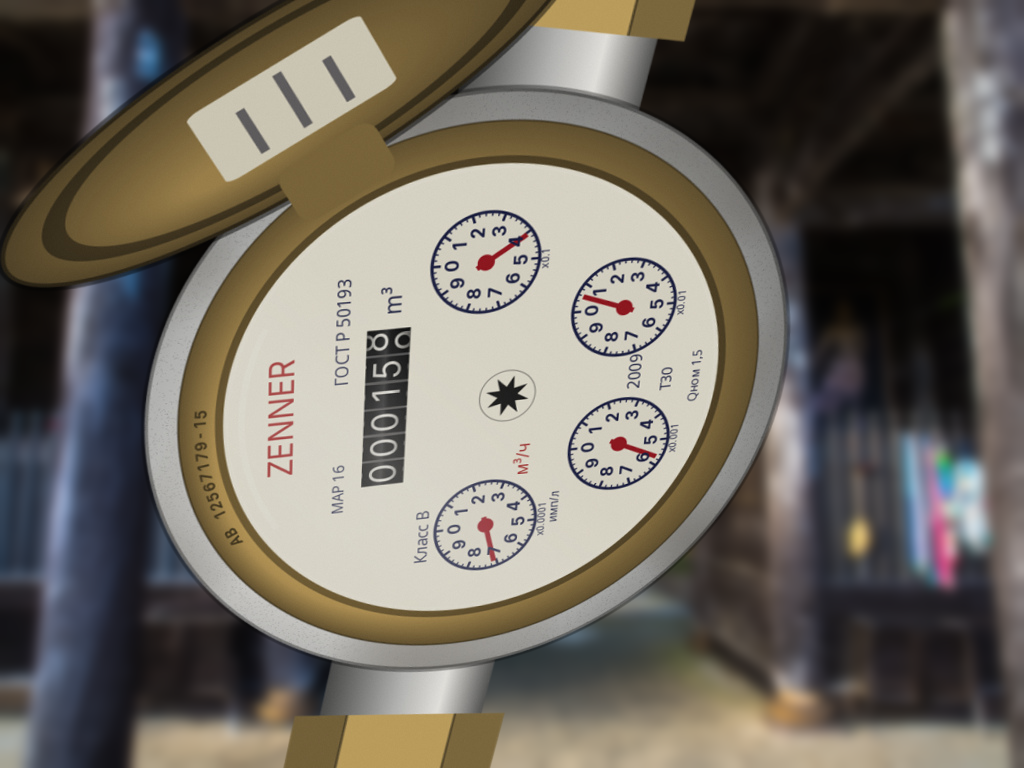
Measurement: 158.4057 m³
